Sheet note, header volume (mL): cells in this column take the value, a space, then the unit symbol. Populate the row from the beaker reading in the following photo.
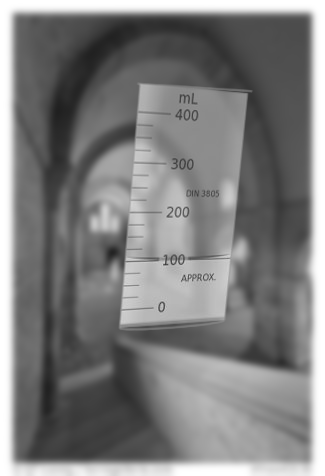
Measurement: 100 mL
